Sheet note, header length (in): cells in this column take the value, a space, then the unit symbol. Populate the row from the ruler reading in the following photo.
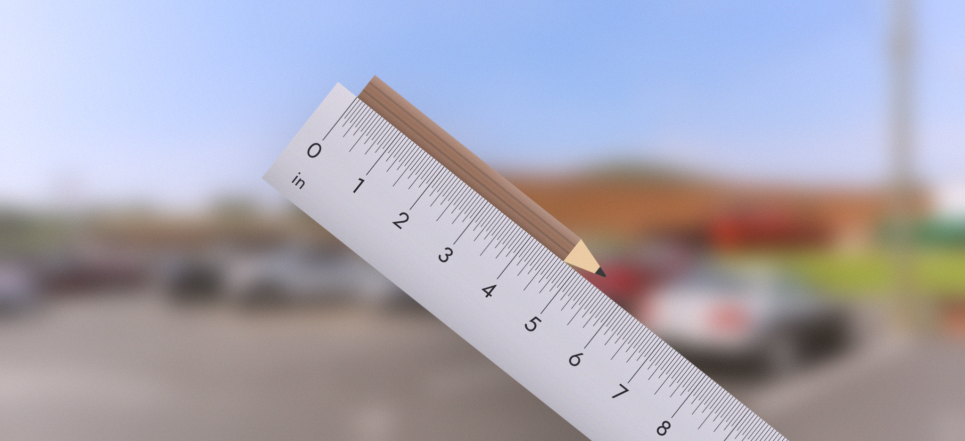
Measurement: 5.5 in
